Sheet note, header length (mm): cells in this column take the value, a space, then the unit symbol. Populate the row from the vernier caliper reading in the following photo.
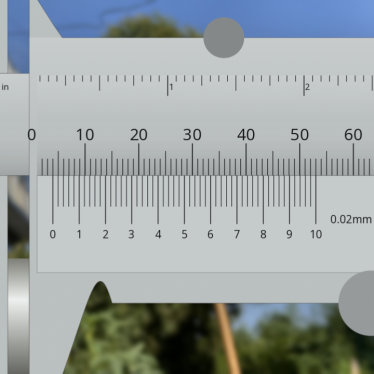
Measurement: 4.0 mm
